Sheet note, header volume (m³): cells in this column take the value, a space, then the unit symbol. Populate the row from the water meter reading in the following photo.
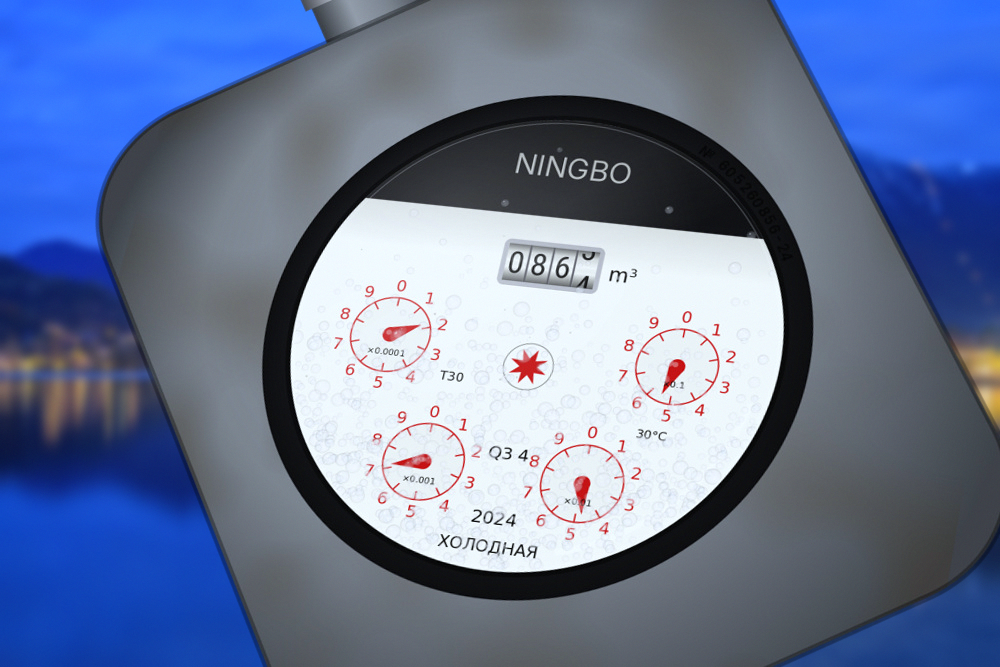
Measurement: 863.5471 m³
